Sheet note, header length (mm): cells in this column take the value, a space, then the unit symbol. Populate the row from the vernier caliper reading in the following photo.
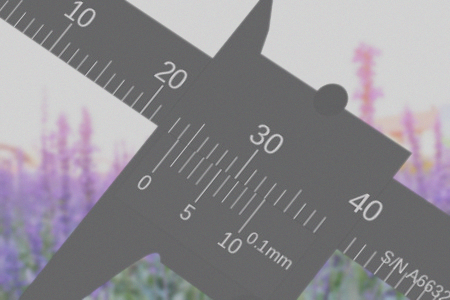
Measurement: 24.1 mm
